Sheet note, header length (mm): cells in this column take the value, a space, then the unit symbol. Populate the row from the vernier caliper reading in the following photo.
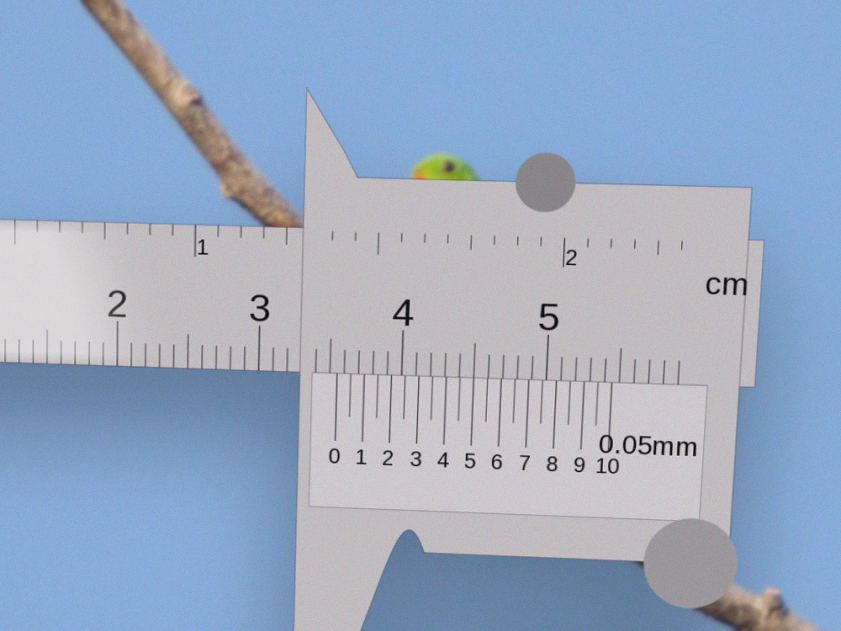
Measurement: 35.5 mm
